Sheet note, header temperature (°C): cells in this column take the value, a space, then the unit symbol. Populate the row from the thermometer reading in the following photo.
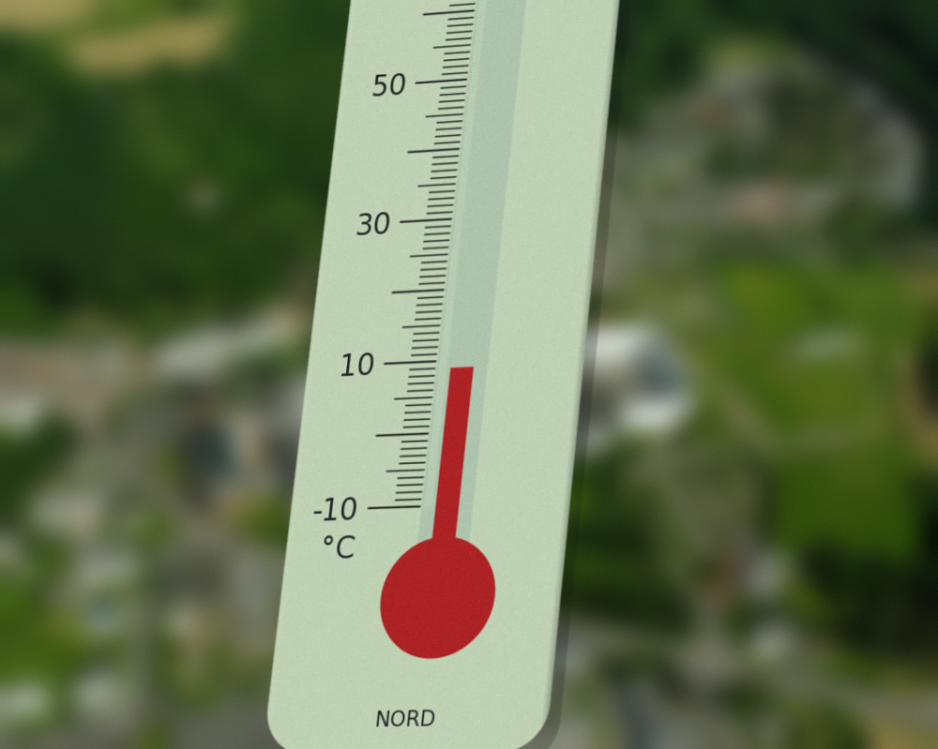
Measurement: 9 °C
